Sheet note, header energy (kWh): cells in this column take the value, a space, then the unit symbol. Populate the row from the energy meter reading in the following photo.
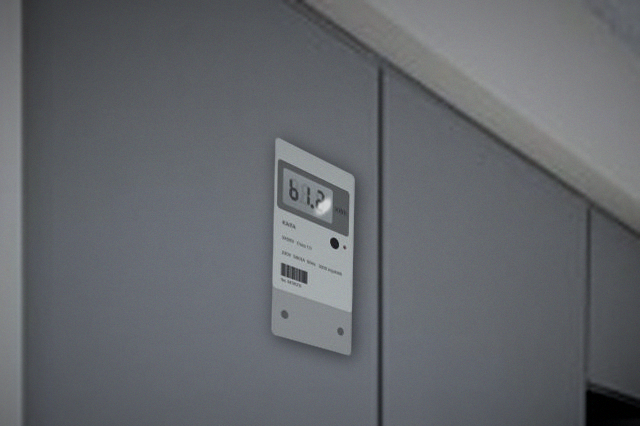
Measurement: 61.2 kWh
